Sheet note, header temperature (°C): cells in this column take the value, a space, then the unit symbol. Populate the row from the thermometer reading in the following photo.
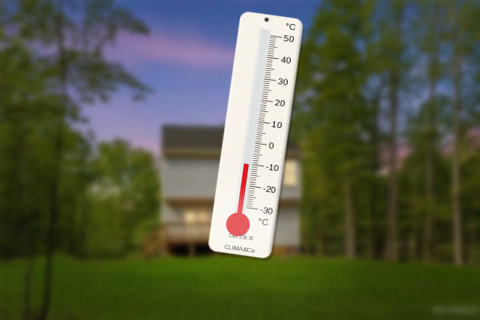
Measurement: -10 °C
